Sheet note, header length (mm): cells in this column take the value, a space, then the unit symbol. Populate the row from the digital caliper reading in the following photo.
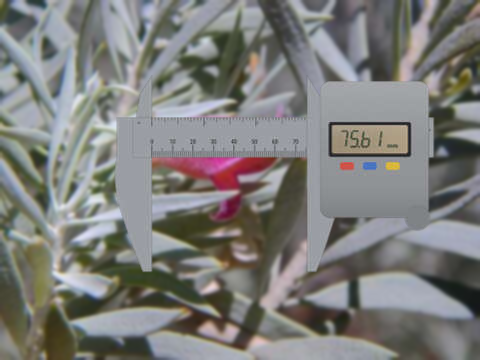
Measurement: 75.61 mm
